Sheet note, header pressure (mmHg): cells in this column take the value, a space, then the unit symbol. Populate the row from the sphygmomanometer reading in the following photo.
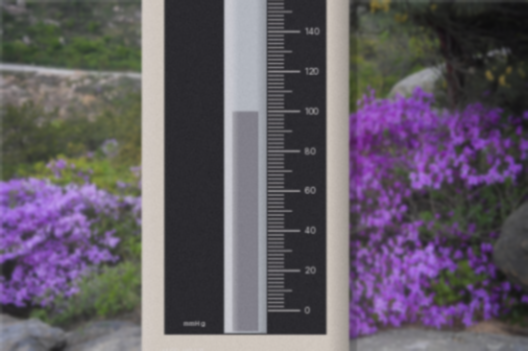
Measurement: 100 mmHg
